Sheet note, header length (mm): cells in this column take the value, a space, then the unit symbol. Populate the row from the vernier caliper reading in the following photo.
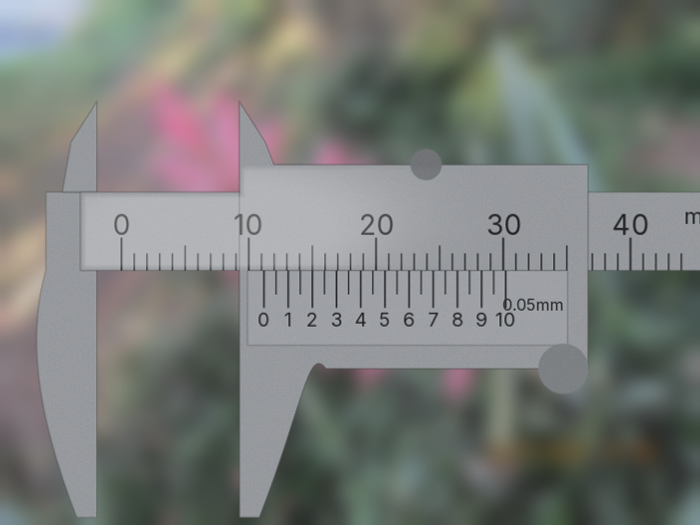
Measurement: 11.2 mm
